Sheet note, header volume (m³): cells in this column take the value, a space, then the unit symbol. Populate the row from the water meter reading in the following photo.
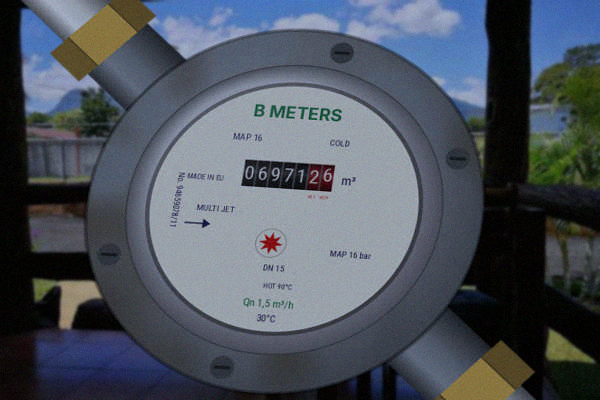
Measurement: 6971.26 m³
